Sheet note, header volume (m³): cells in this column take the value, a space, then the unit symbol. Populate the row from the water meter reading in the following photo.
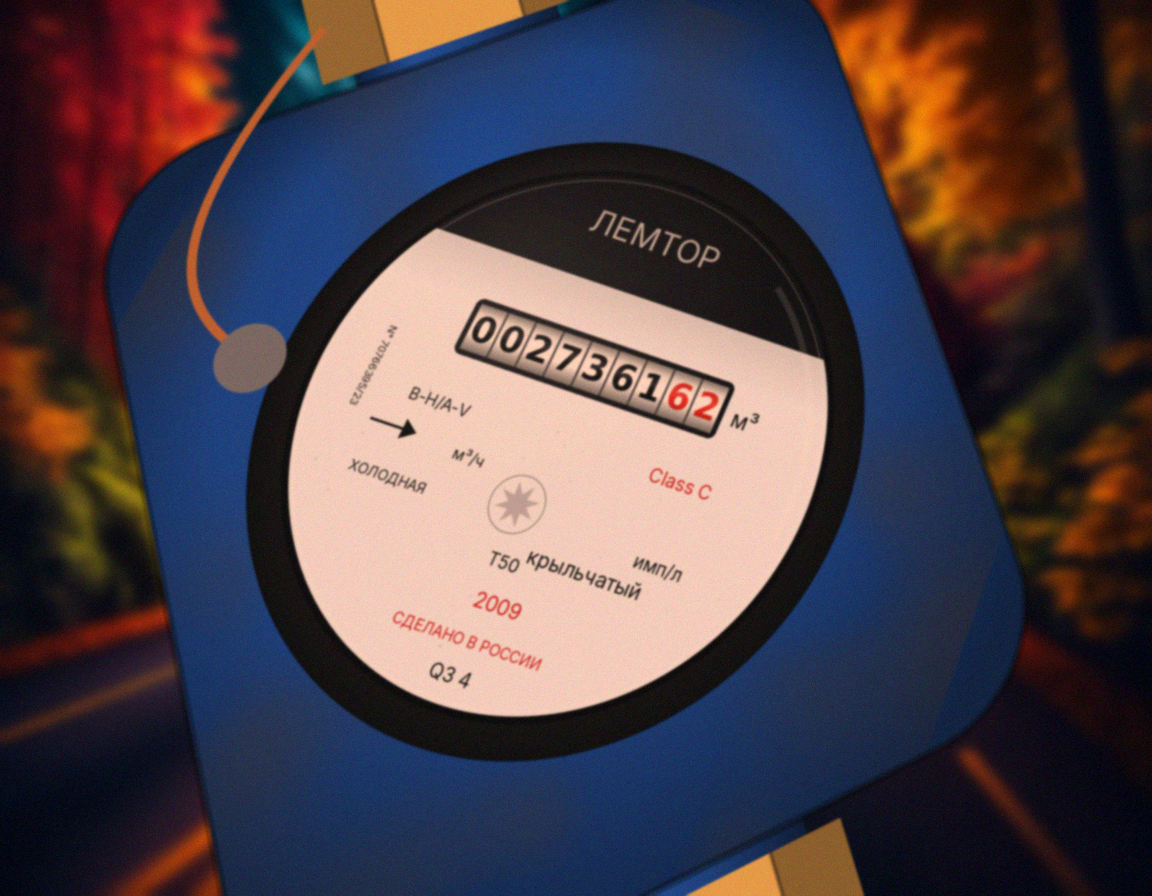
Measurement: 27361.62 m³
